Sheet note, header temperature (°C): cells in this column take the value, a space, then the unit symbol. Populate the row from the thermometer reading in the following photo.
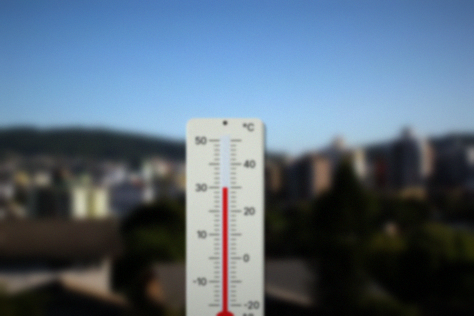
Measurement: 30 °C
